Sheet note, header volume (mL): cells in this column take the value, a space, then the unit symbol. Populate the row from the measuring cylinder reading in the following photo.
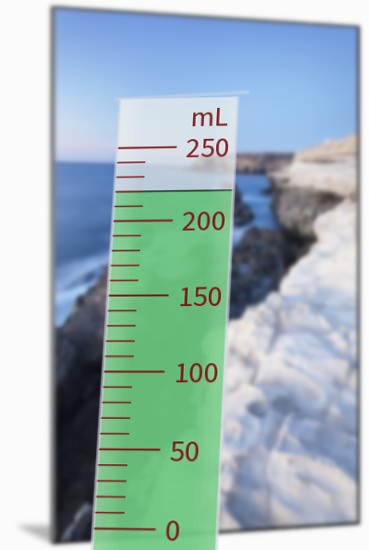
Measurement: 220 mL
